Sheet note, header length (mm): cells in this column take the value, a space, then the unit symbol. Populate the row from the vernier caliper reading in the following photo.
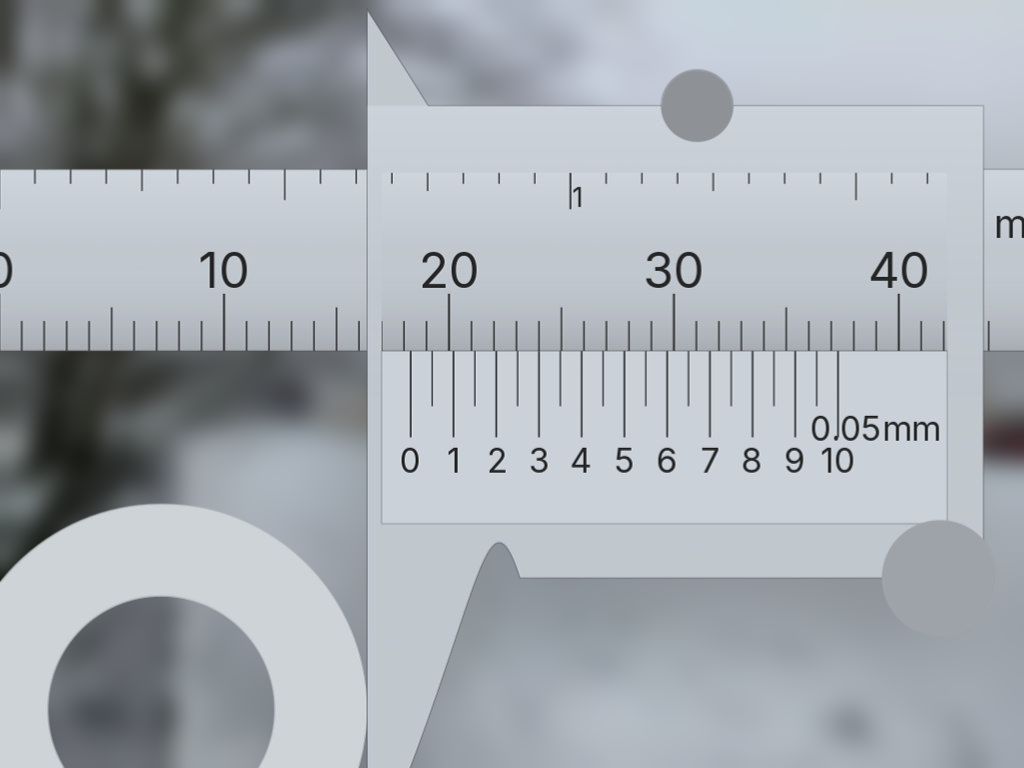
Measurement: 18.30 mm
